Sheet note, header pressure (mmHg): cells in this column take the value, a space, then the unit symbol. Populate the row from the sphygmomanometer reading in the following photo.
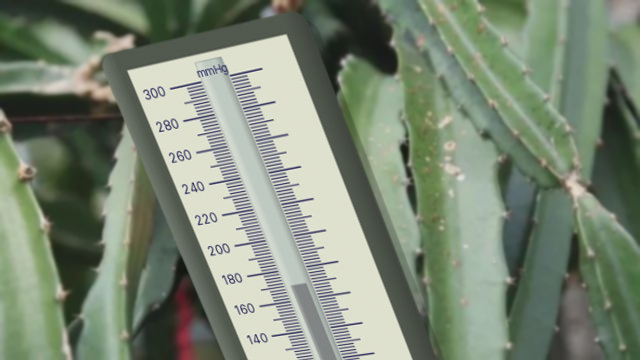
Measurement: 170 mmHg
